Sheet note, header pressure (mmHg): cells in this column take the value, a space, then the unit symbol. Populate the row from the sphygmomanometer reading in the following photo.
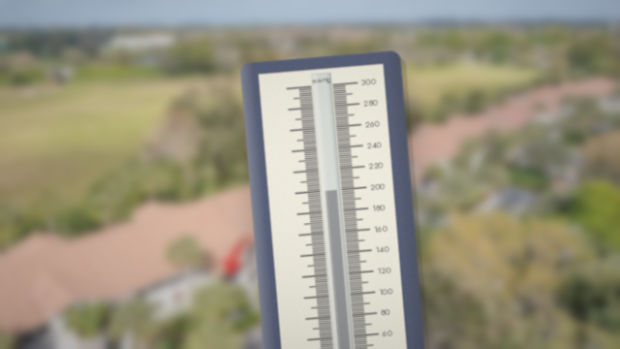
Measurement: 200 mmHg
